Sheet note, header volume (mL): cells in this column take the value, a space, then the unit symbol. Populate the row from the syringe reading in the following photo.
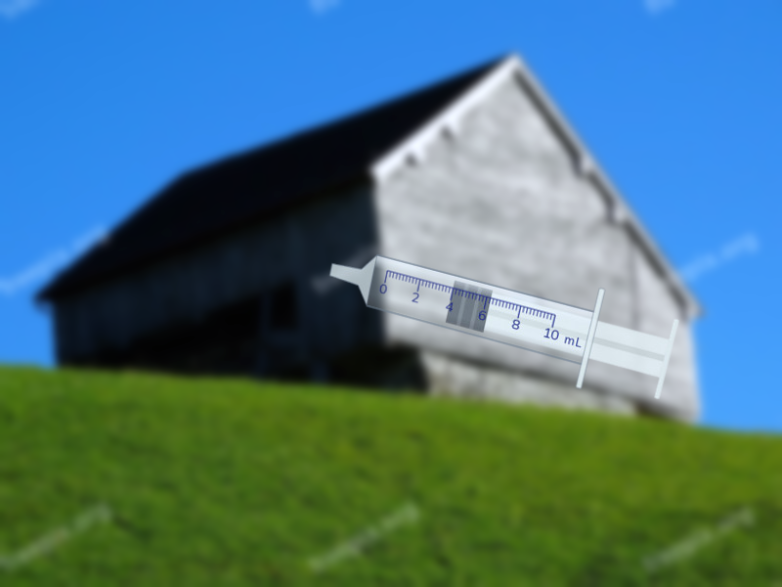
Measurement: 4 mL
